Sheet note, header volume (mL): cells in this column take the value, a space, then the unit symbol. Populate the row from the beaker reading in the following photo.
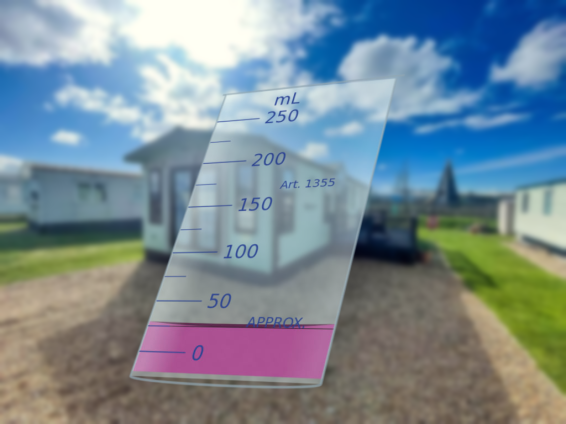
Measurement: 25 mL
